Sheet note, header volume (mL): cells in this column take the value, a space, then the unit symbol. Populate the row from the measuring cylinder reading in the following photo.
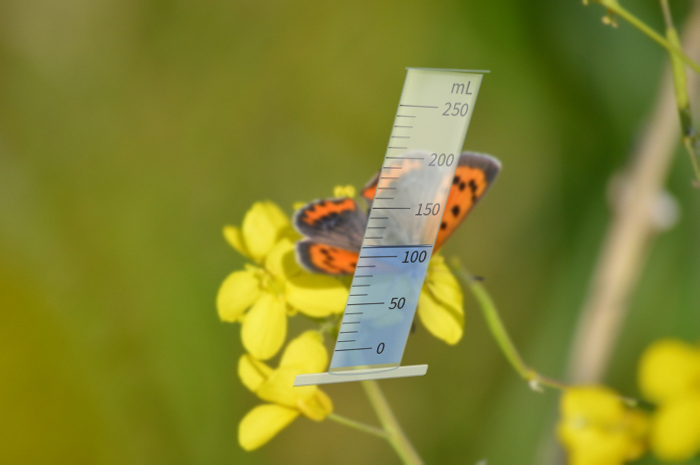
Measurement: 110 mL
